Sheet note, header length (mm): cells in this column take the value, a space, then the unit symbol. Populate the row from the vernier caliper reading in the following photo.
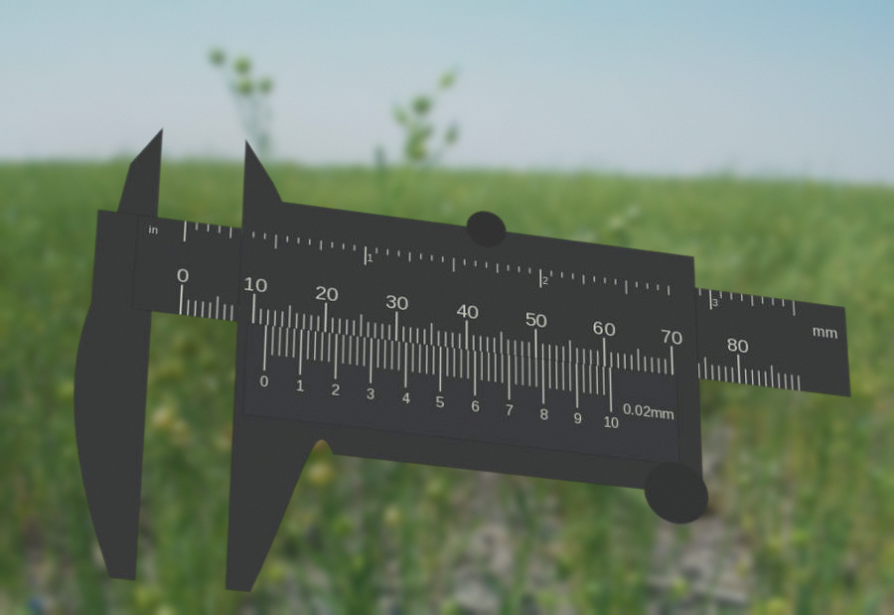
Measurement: 11.8 mm
